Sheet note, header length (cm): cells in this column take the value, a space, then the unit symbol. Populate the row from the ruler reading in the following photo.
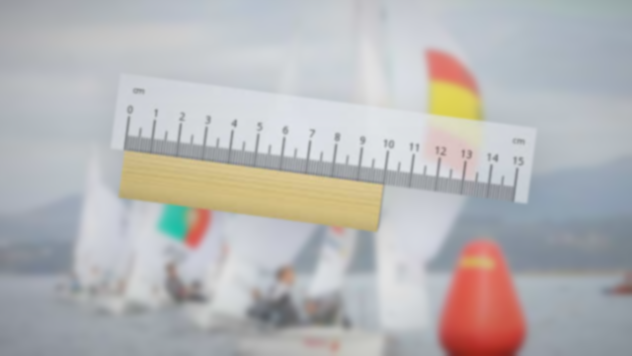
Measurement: 10 cm
